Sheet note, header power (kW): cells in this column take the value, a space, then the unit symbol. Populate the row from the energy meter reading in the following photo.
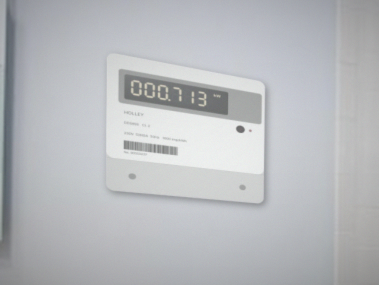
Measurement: 0.713 kW
